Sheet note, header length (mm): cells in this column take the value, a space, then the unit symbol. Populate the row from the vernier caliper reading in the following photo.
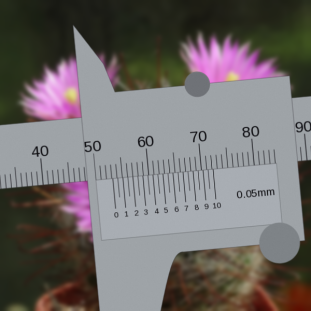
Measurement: 53.2 mm
